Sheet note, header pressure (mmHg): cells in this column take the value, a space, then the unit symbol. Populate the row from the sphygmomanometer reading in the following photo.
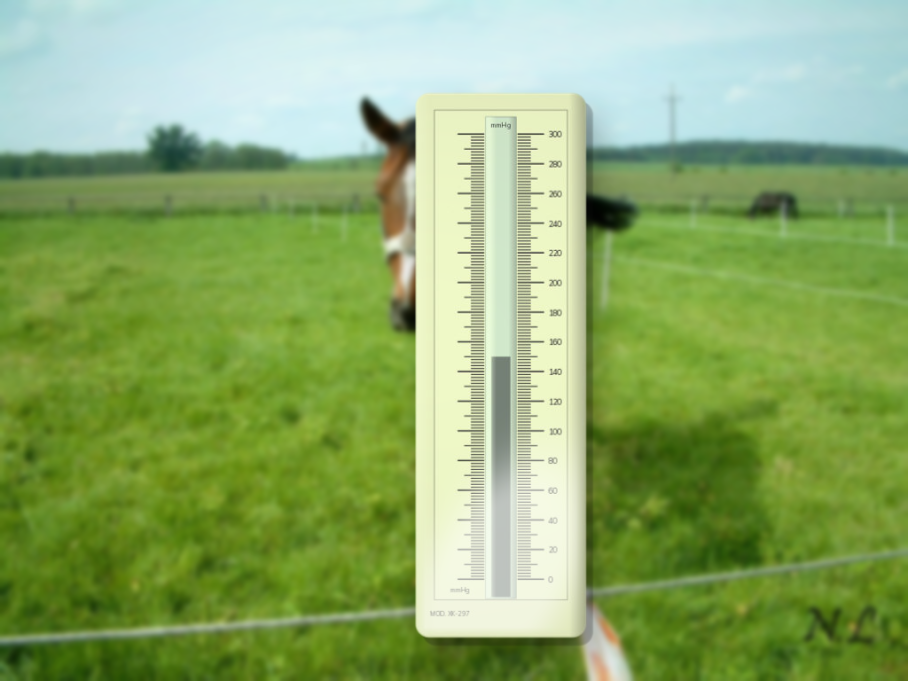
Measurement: 150 mmHg
